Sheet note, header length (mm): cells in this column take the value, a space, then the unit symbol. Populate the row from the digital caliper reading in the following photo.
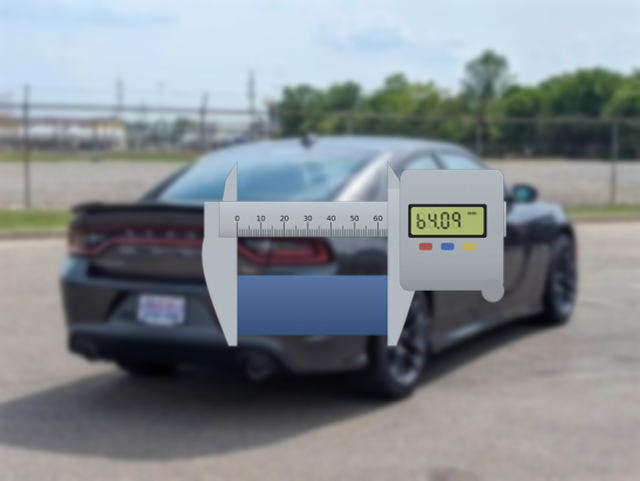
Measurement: 64.09 mm
